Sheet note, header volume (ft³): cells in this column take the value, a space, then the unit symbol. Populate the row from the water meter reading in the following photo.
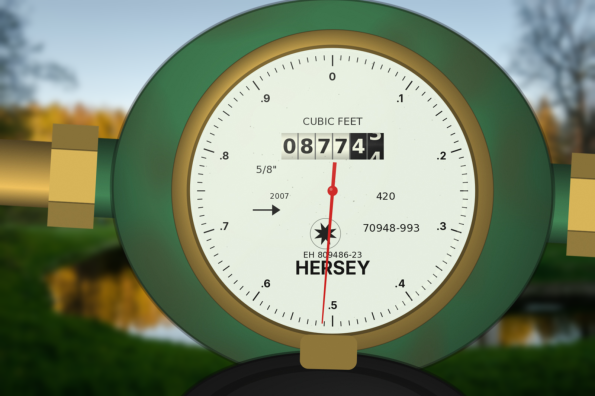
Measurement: 87743.51 ft³
